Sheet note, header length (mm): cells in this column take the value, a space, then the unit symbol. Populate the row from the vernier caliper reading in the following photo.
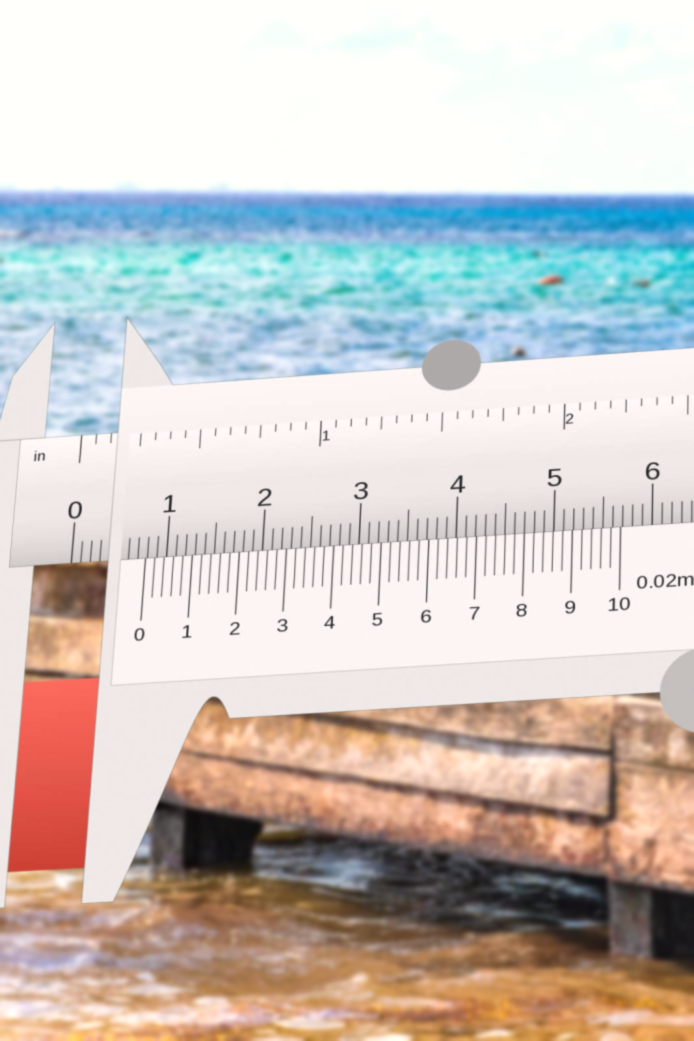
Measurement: 7.8 mm
